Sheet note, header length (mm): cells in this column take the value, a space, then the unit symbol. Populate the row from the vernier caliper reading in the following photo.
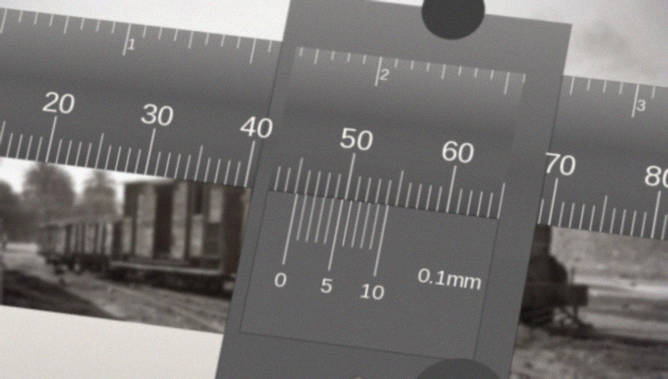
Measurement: 45.2 mm
